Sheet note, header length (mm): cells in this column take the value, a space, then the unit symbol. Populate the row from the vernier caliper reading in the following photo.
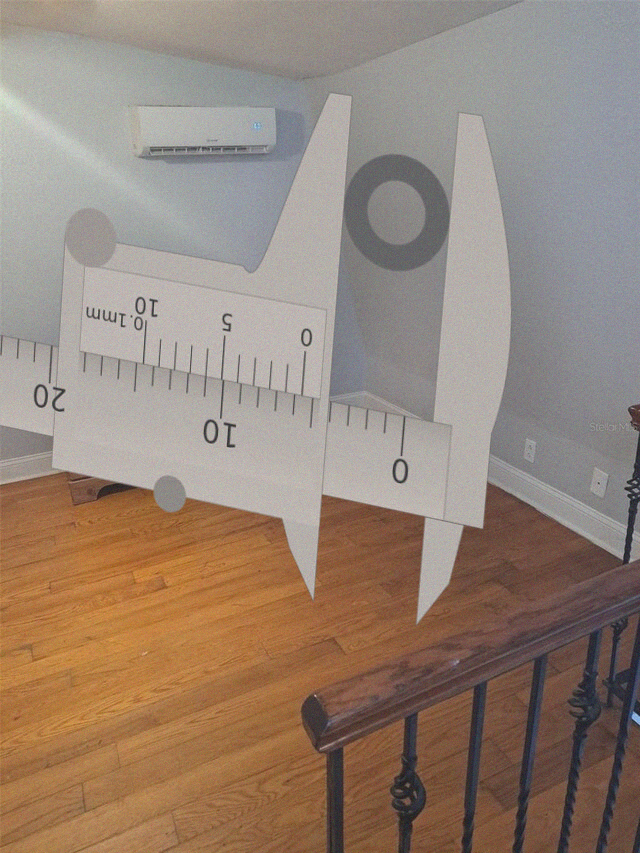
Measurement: 5.6 mm
